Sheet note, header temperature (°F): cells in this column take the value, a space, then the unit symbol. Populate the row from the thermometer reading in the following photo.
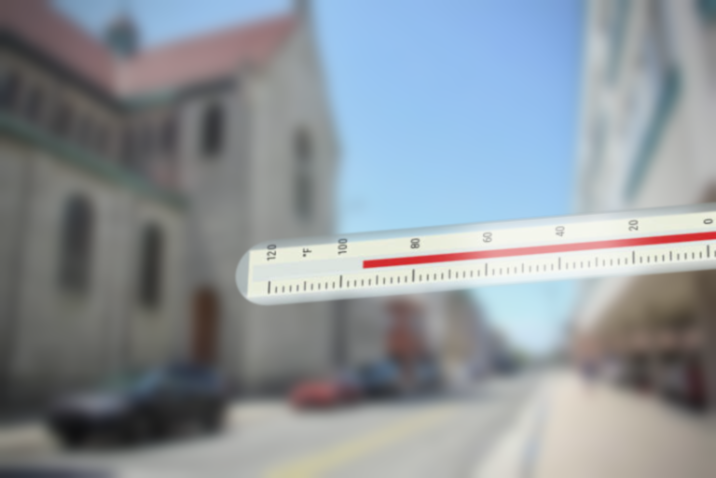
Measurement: 94 °F
